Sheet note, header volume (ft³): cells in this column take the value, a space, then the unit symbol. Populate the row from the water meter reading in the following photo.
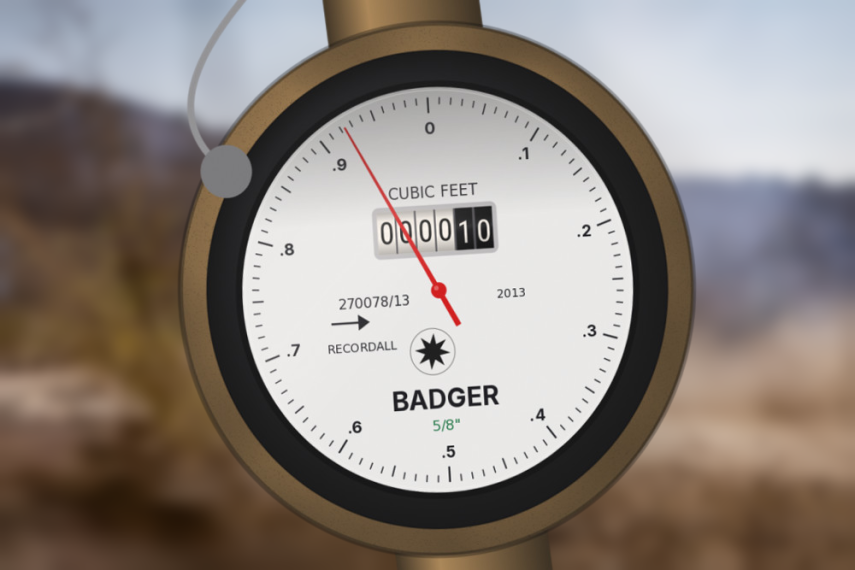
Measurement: 9.92 ft³
